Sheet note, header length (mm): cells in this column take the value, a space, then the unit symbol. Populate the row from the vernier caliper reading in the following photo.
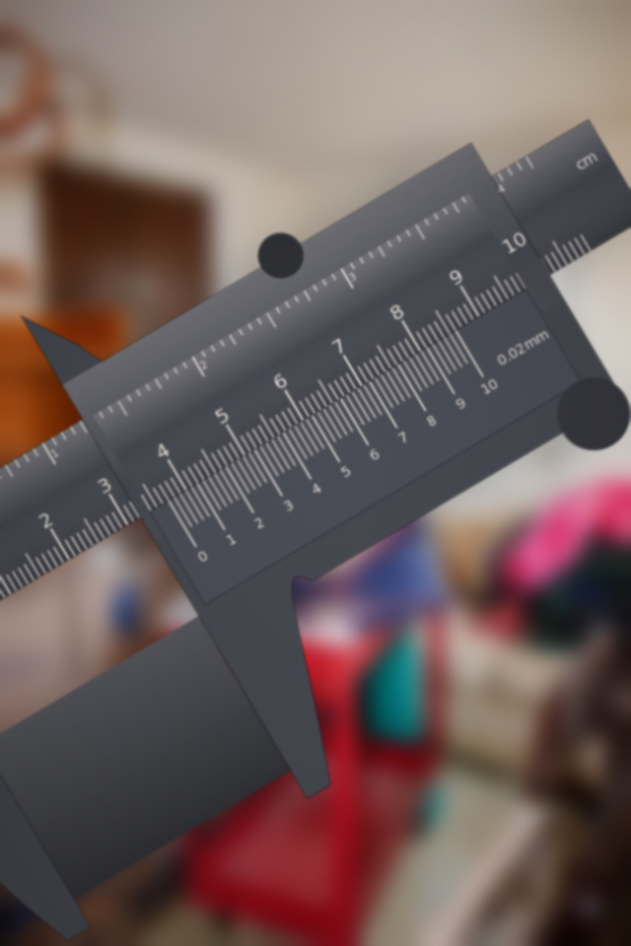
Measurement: 37.0 mm
